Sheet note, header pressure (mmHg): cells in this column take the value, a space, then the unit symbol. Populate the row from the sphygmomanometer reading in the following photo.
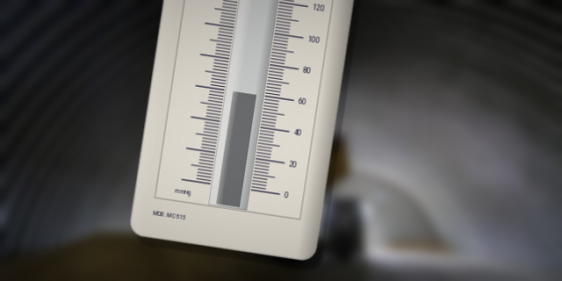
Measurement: 60 mmHg
